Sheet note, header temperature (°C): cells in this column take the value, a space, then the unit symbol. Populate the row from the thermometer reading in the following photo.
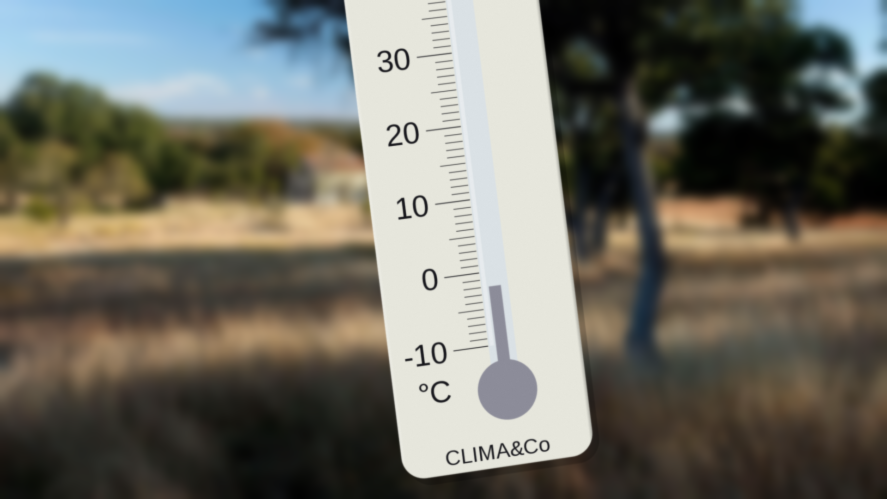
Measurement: -2 °C
